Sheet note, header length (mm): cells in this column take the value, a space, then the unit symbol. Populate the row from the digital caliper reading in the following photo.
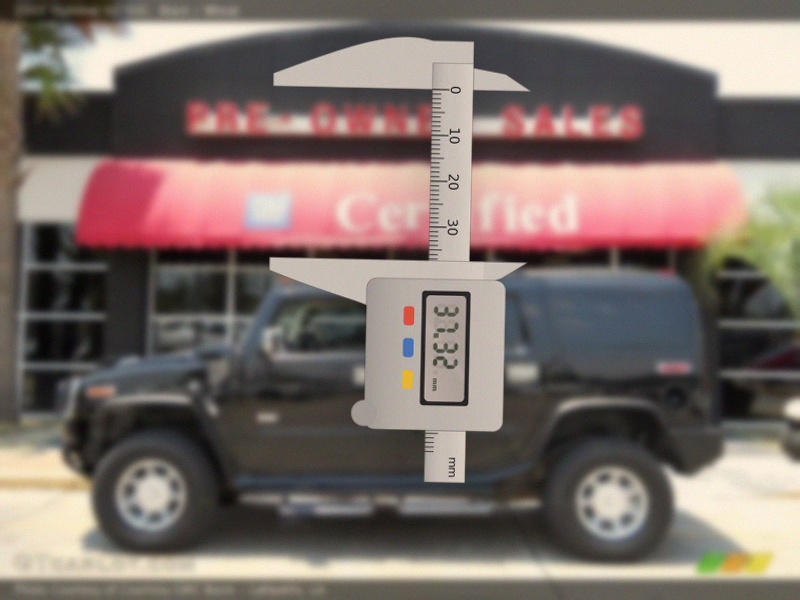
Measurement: 37.32 mm
